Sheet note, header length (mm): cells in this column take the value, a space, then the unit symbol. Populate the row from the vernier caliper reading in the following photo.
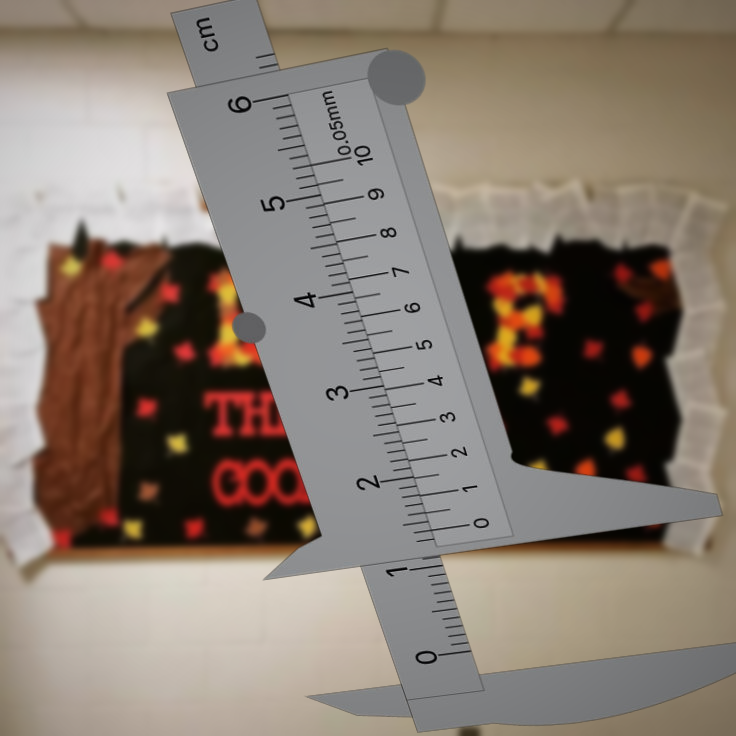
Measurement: 14.0 mm
